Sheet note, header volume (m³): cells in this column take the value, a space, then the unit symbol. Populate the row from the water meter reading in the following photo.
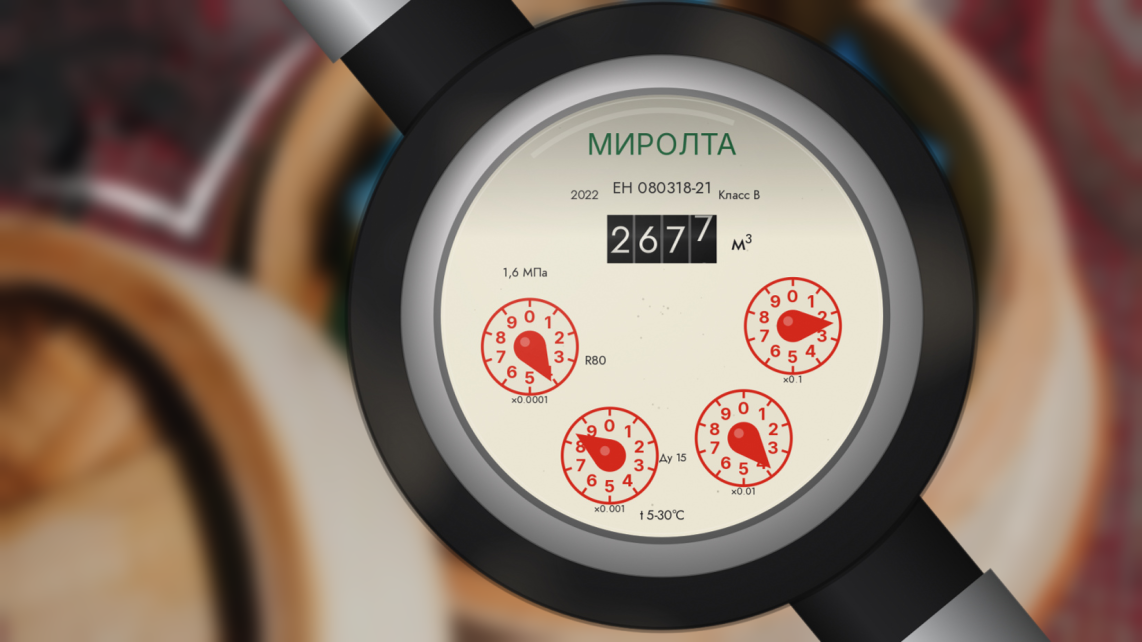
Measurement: 2677.2384 m³
